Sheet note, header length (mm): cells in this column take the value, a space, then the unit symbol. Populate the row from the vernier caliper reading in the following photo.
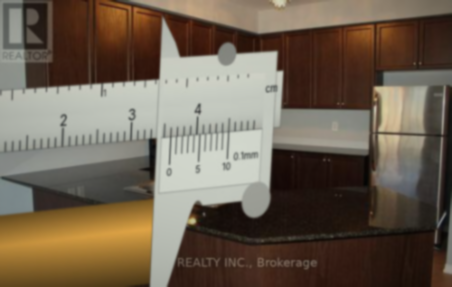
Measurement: 36.0 mm
